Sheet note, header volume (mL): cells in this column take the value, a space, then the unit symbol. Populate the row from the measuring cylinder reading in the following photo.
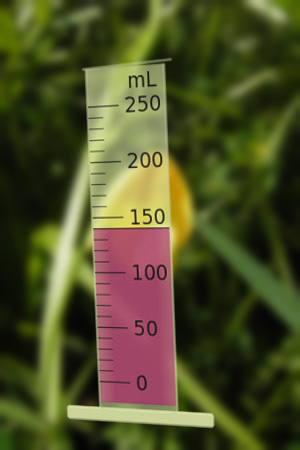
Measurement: 140 mL
